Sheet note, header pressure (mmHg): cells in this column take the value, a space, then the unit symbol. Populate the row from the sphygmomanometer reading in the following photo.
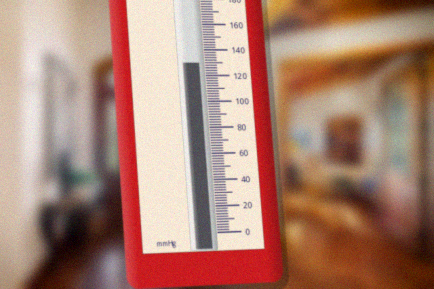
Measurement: 130 mmHg
